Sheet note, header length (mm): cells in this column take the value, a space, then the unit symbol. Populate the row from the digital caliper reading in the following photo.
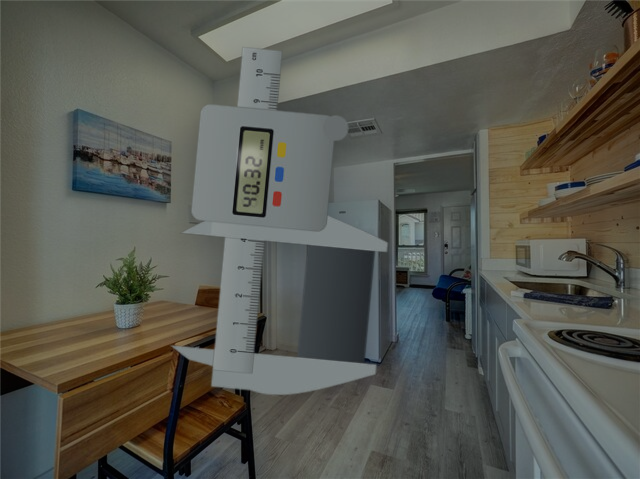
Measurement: 40.32 mm
